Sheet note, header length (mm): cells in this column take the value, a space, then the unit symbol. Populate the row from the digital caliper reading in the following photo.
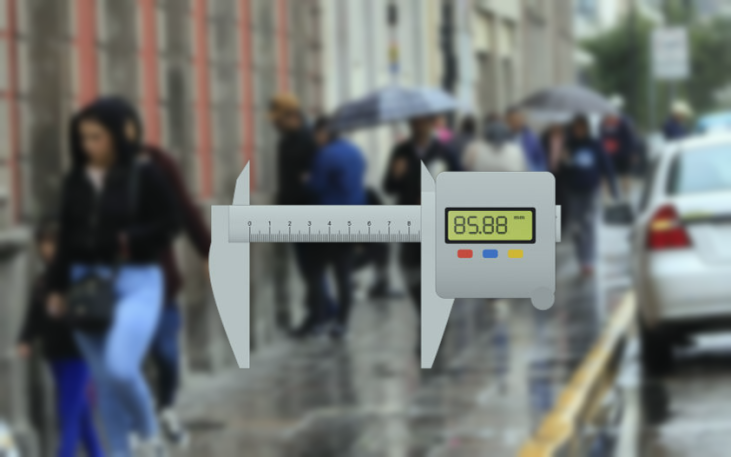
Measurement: 85.88 mm
